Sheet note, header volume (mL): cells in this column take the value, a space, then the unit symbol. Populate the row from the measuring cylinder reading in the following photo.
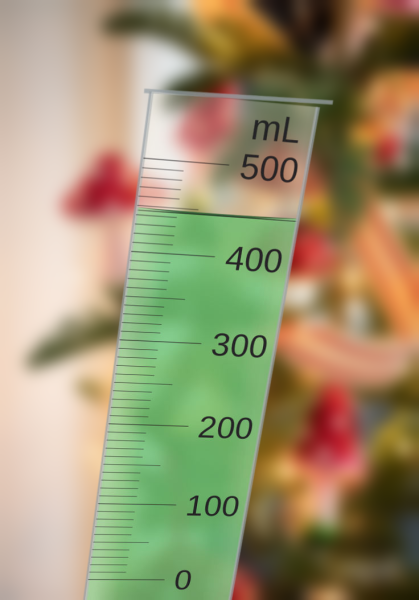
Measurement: 445 mL
